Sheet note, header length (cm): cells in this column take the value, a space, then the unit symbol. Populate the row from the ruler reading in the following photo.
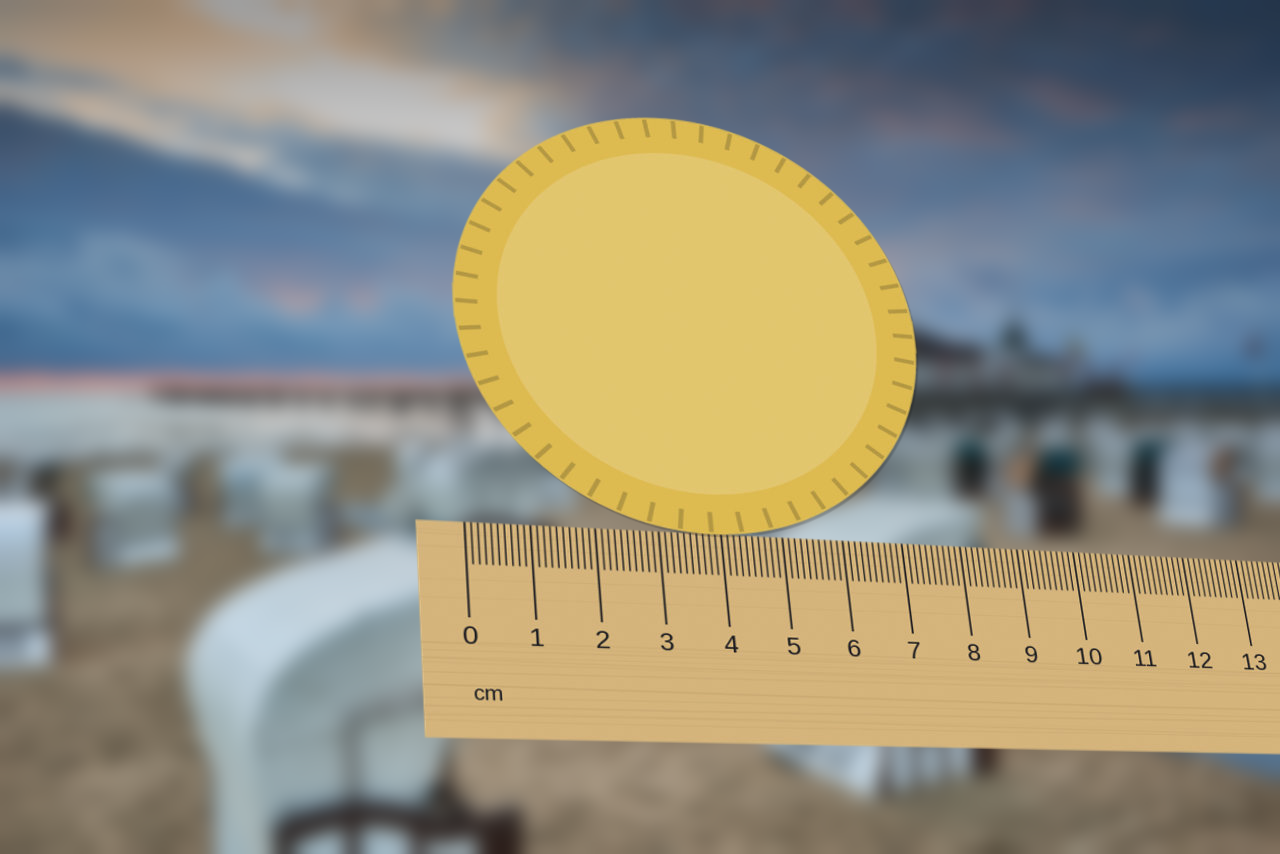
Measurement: 7.7 cm
